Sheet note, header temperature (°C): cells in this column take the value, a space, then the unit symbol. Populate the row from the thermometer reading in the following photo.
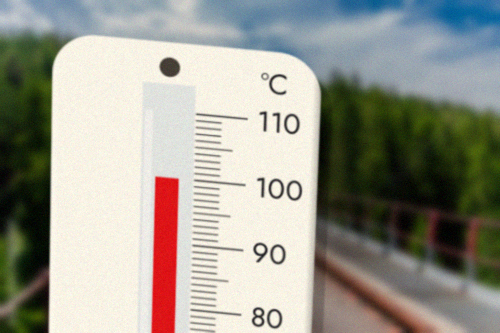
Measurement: 100 °C
